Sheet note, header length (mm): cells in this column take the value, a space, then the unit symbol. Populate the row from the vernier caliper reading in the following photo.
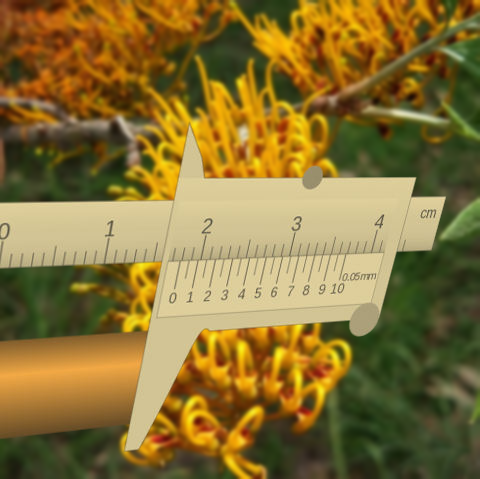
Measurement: 17.8 mm
